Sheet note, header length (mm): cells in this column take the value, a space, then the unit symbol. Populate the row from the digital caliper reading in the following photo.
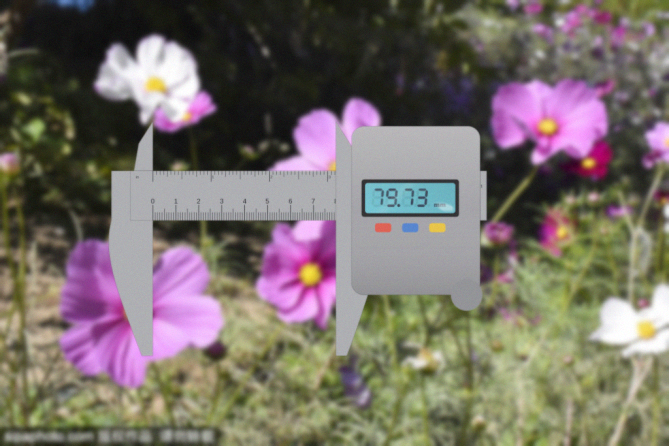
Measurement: 79.73 mm
